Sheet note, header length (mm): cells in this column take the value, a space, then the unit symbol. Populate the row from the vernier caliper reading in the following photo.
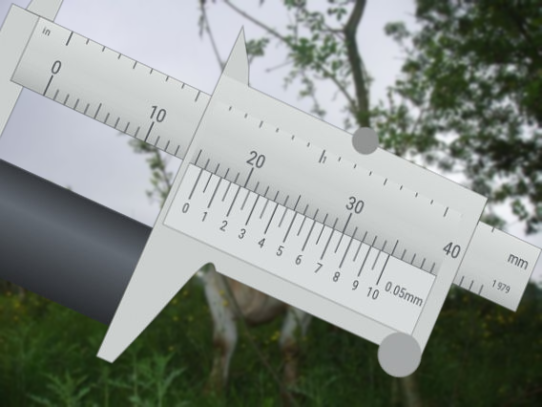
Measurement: 15.8 mm
